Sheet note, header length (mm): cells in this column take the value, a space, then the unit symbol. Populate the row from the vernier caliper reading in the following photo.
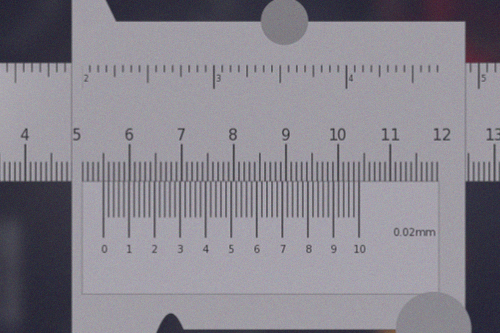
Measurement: 55.0 mm
